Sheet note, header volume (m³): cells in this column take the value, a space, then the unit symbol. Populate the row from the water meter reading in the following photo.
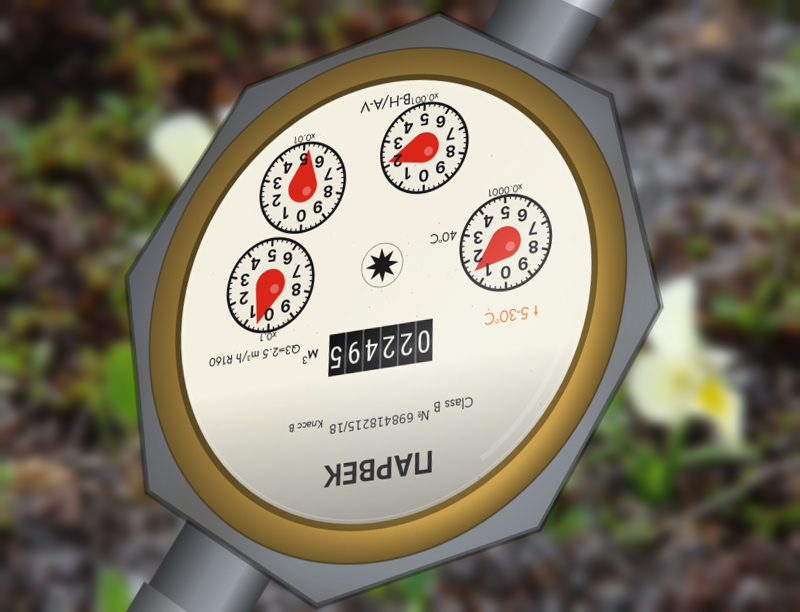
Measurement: 22495.0521 m³
